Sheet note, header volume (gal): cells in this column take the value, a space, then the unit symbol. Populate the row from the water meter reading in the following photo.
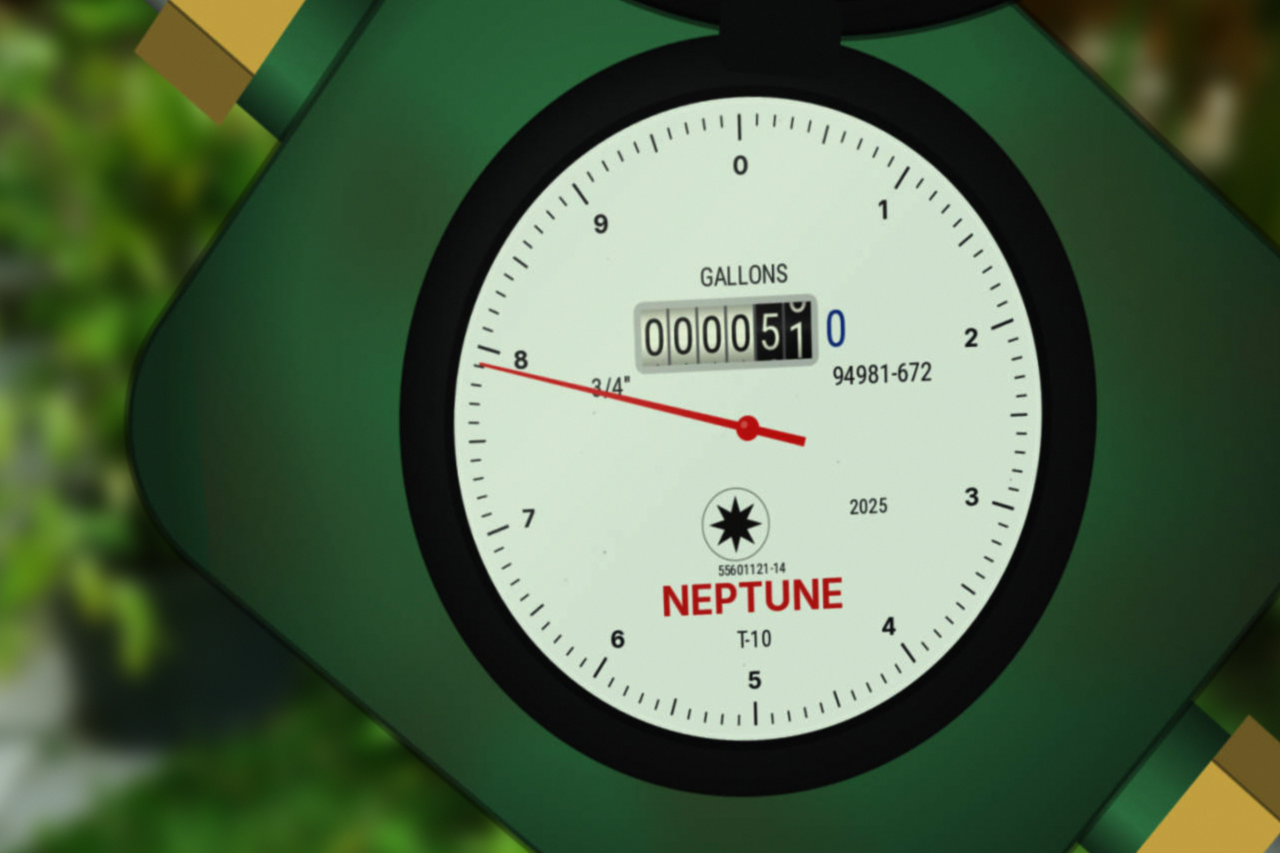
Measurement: 507.9 gal
